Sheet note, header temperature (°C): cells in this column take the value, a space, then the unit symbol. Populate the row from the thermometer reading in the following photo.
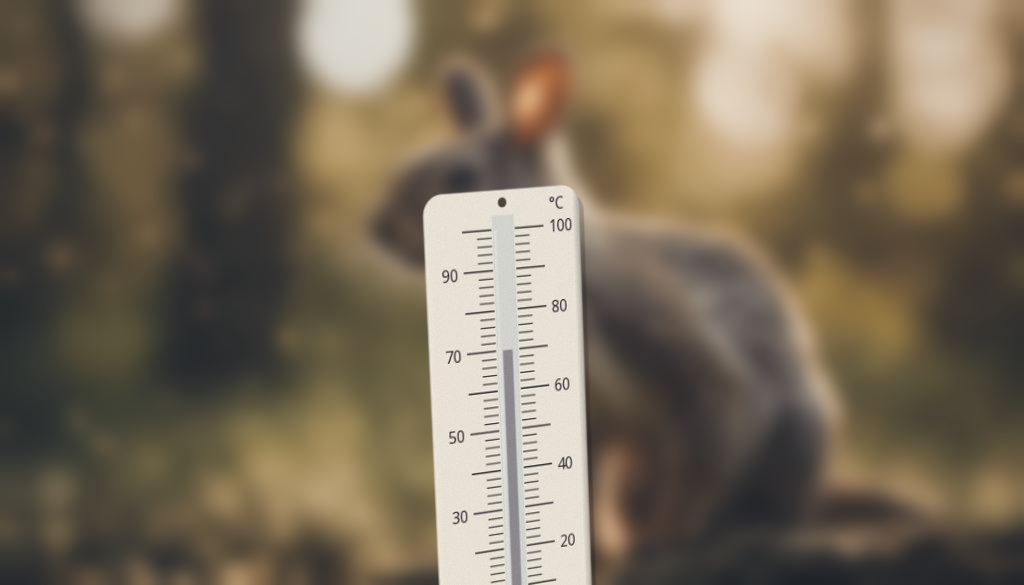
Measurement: 70 °C
